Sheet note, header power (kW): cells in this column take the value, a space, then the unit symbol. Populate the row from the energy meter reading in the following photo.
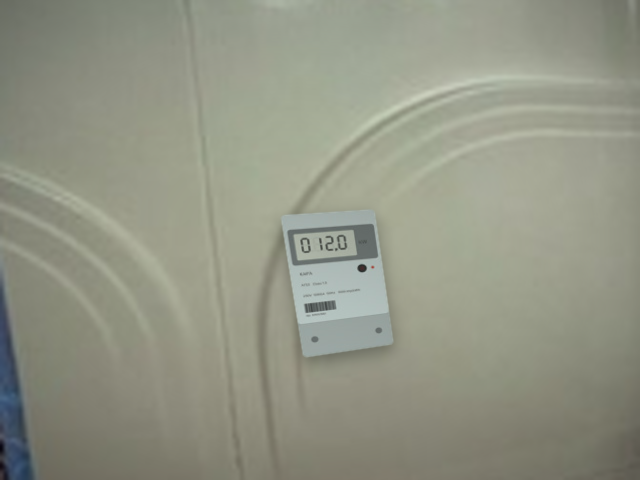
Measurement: 12.0 kW
